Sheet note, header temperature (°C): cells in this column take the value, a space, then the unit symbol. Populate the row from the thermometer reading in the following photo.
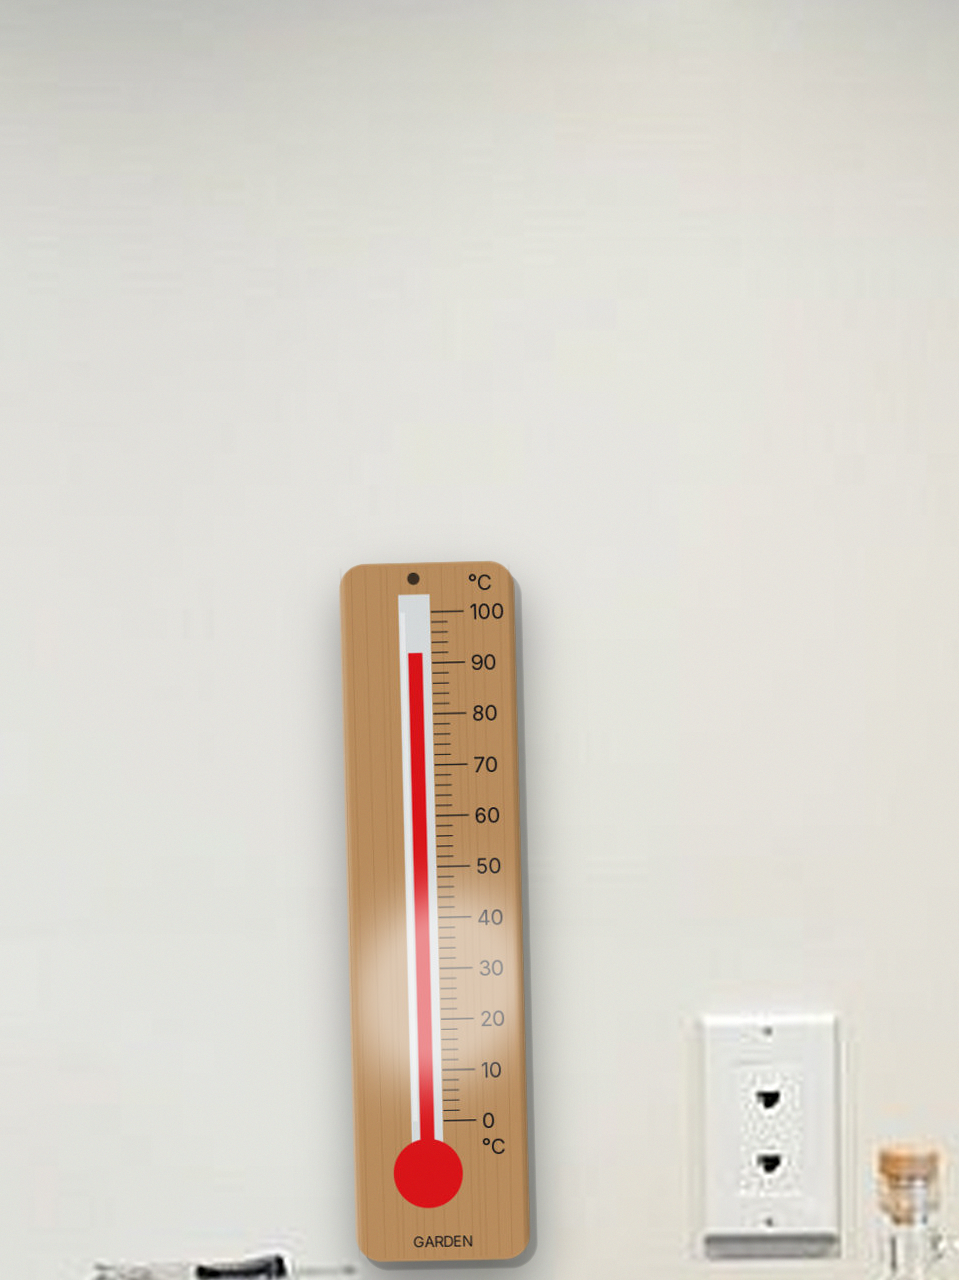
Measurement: 92 °C
